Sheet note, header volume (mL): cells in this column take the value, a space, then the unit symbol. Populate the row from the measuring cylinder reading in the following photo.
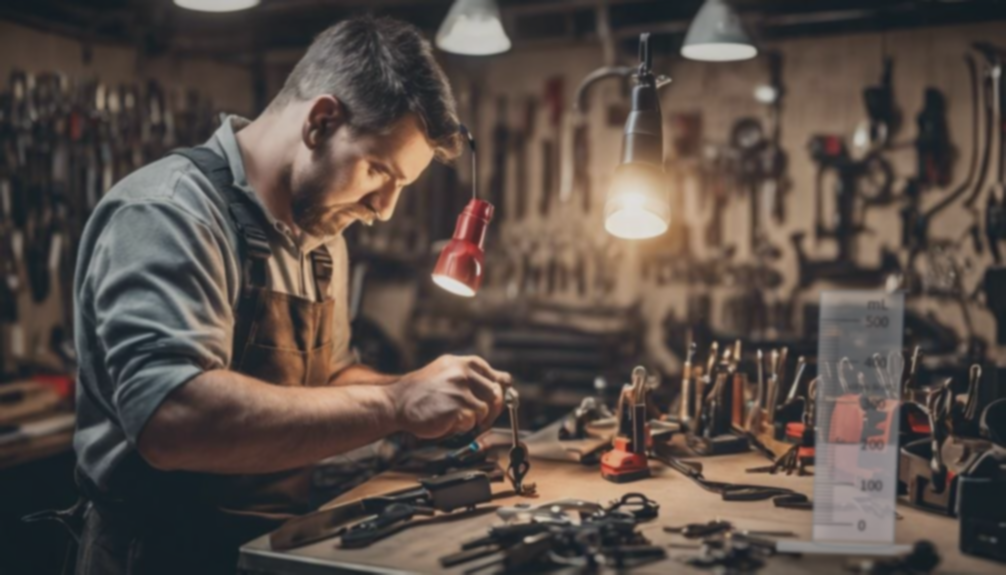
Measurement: 200 mL
